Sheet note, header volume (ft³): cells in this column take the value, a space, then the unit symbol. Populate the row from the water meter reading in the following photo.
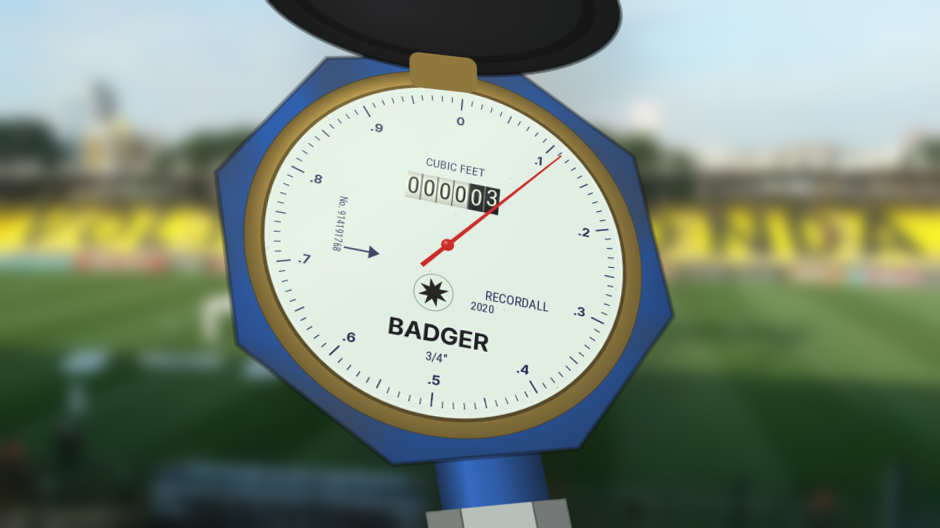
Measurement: 3.11 ft³
